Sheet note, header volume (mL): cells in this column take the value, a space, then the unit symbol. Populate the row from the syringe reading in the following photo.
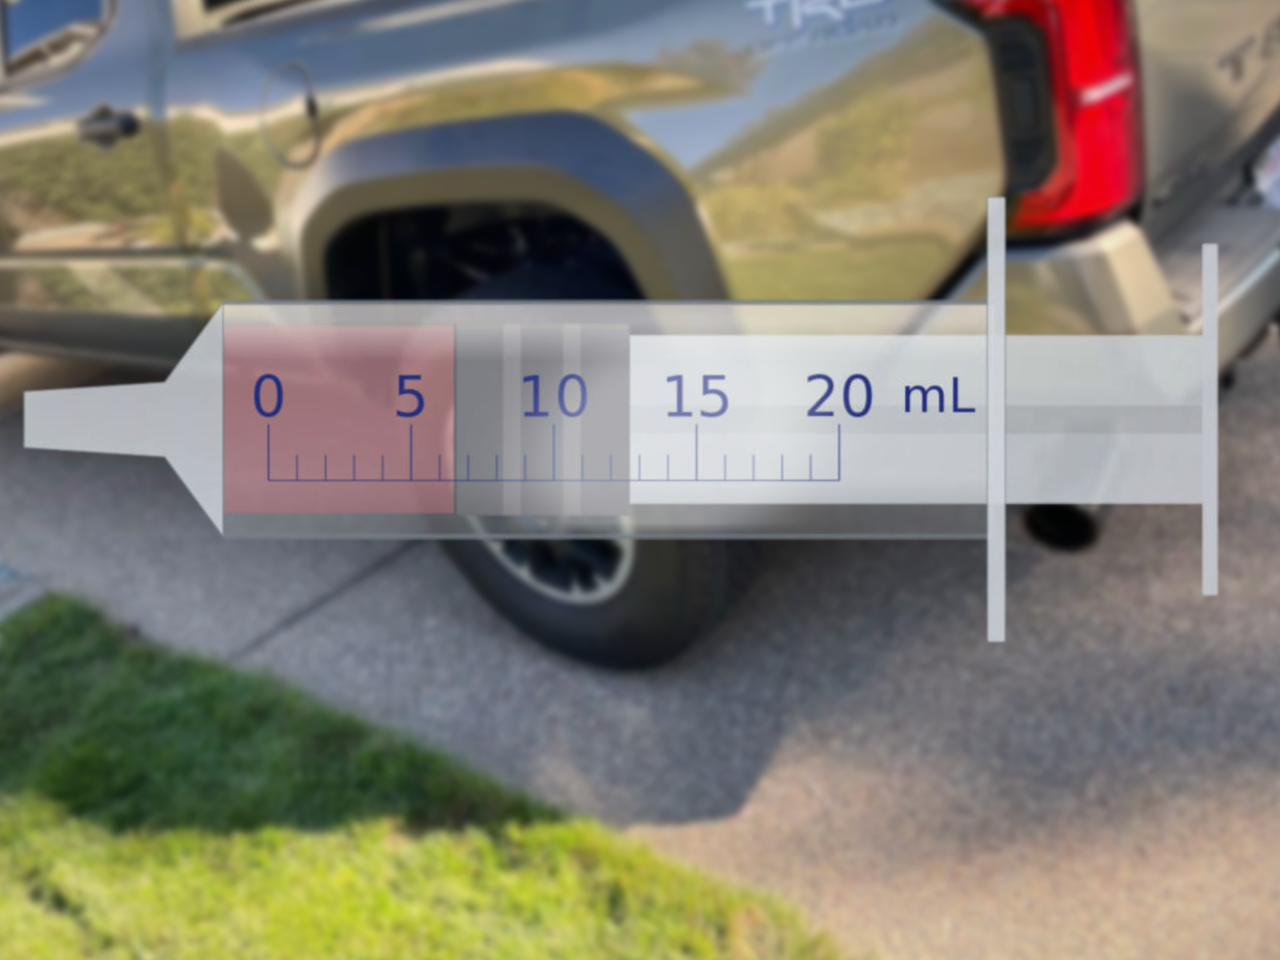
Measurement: 6.5 mL
